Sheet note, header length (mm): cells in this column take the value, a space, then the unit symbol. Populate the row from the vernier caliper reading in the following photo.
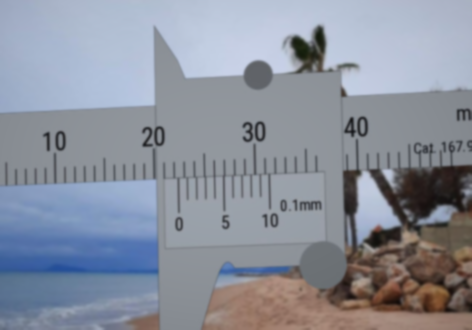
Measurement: 22.4 mm
